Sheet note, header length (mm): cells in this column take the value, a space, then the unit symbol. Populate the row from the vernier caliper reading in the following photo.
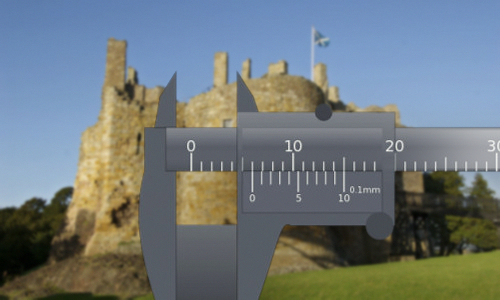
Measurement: 6.0 mm
